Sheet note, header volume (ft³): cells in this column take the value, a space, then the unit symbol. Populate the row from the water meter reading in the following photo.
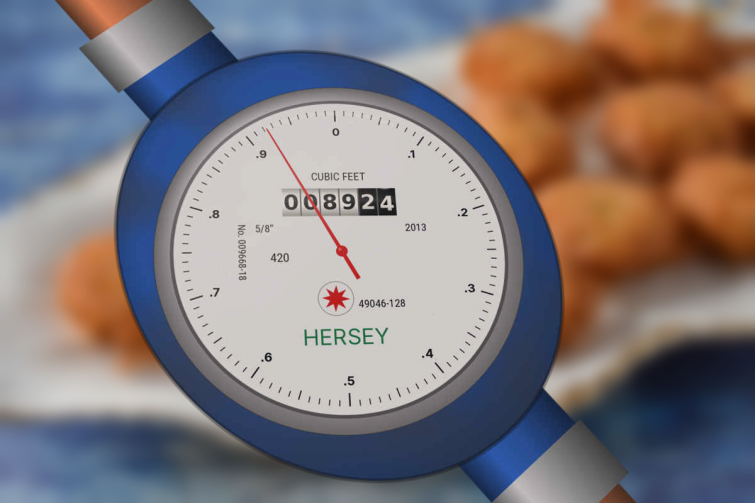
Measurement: 8923.92 ft³
